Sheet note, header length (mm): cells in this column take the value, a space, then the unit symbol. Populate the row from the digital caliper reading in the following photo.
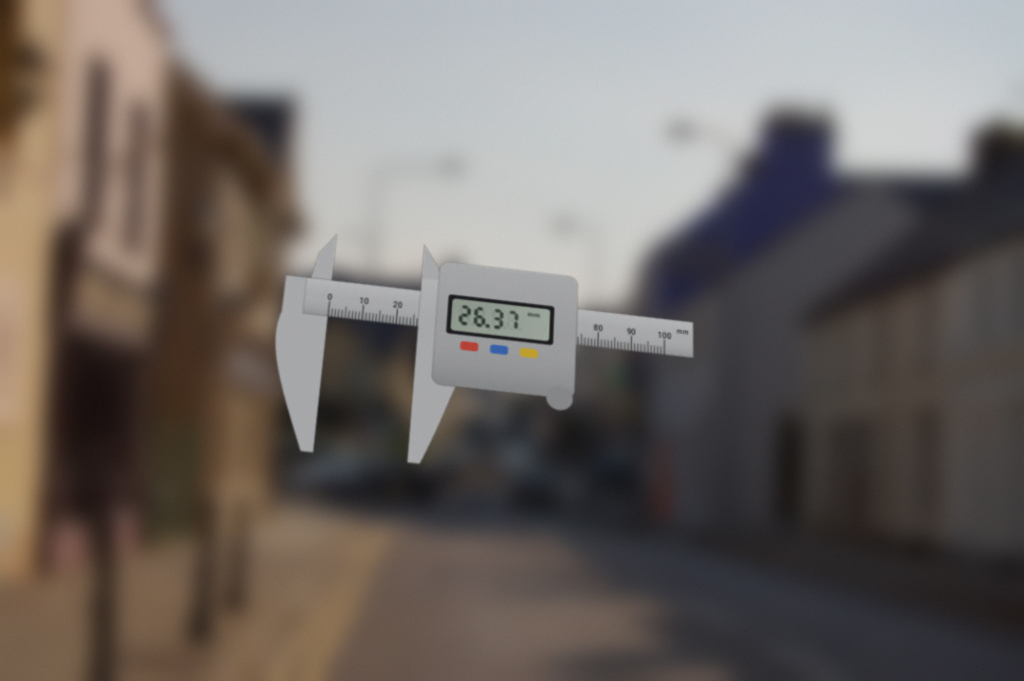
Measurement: 26.37 mm
